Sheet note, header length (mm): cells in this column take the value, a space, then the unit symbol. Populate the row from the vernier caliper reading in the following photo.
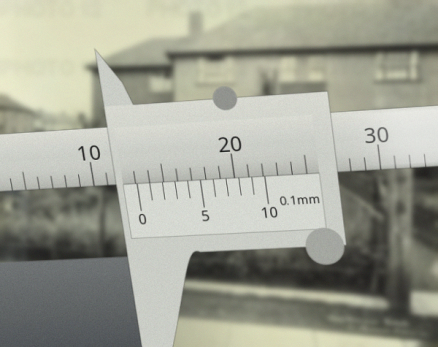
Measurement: 13.1 mm
